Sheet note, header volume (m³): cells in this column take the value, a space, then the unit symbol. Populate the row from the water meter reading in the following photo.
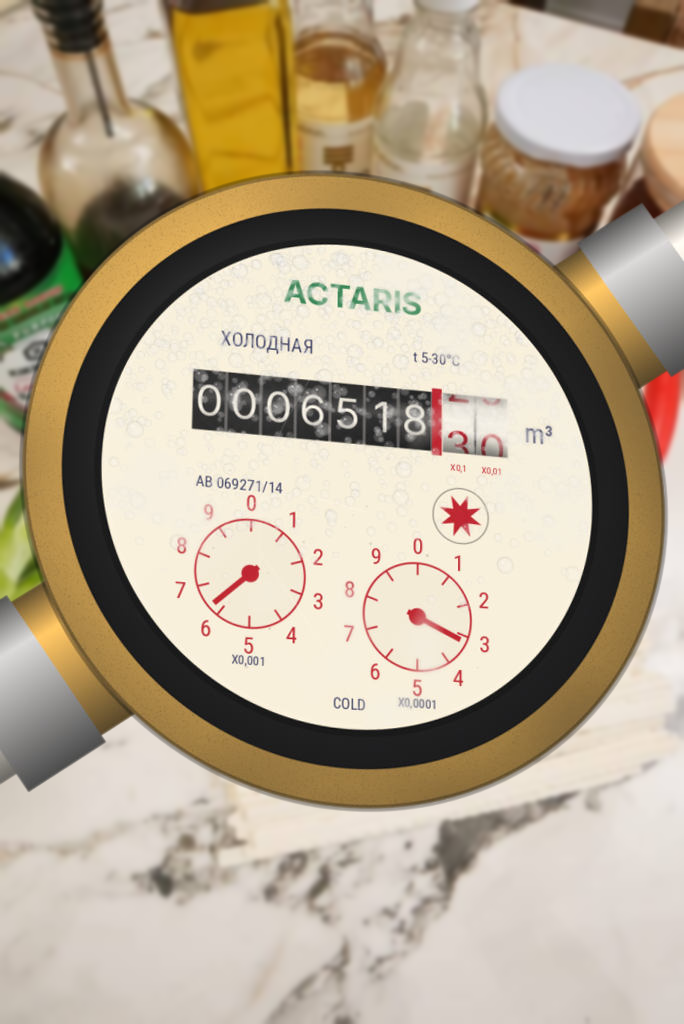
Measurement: 6518.2963 m³
